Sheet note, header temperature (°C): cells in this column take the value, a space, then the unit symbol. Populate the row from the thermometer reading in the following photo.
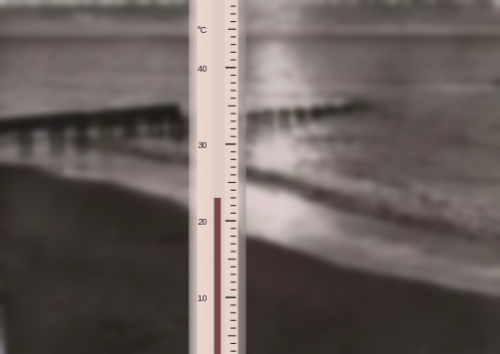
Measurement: 23 °C
